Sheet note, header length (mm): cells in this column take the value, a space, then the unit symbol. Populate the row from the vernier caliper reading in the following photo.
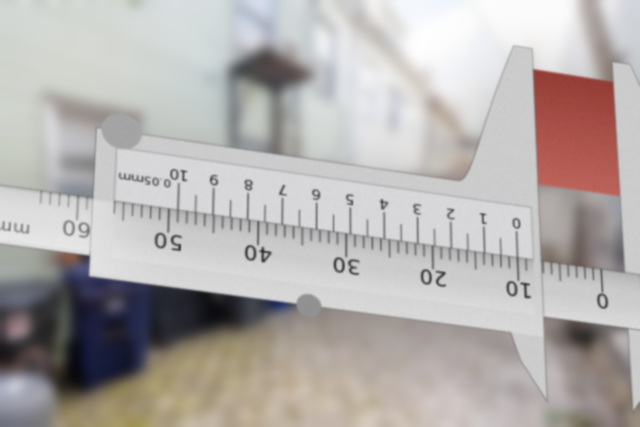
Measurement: 10.0 mm
